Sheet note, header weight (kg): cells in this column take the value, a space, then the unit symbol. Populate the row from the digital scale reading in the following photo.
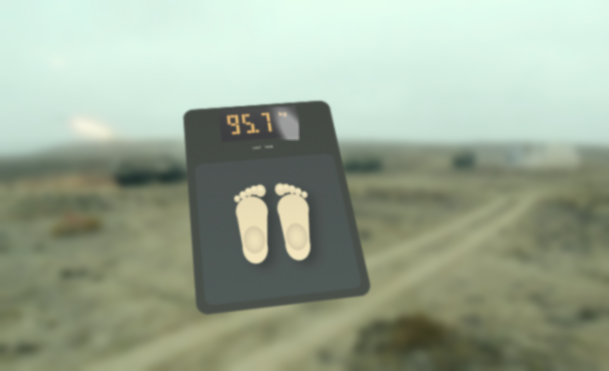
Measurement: 95.7 kg
